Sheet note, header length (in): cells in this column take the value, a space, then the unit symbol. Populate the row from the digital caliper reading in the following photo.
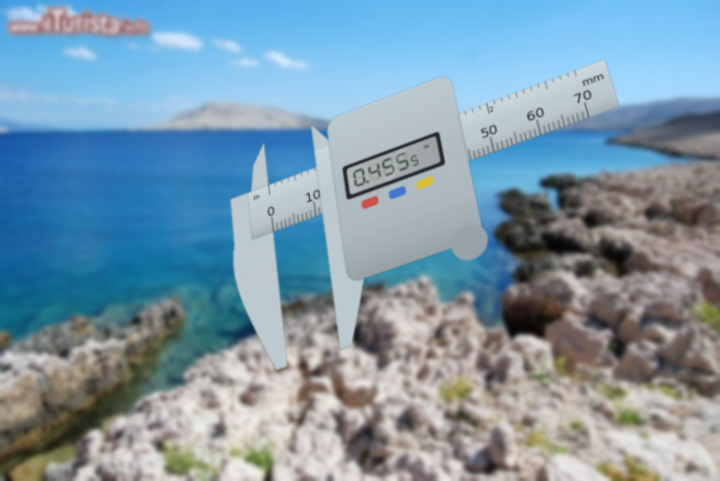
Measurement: 0.4555 in
